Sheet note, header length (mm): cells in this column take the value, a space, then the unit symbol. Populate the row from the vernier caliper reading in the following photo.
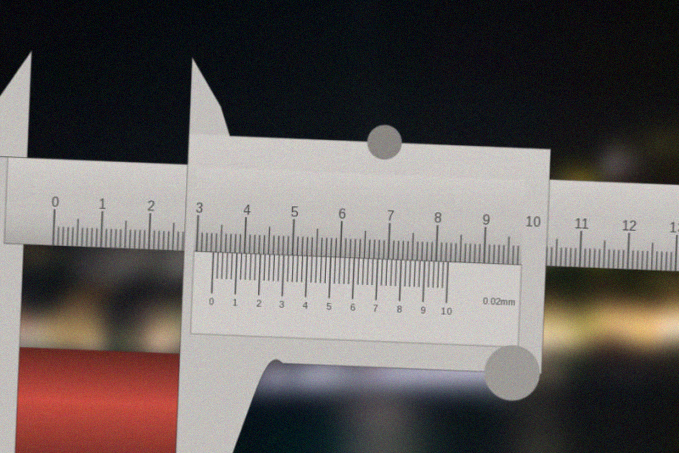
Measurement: 33.5 mm
